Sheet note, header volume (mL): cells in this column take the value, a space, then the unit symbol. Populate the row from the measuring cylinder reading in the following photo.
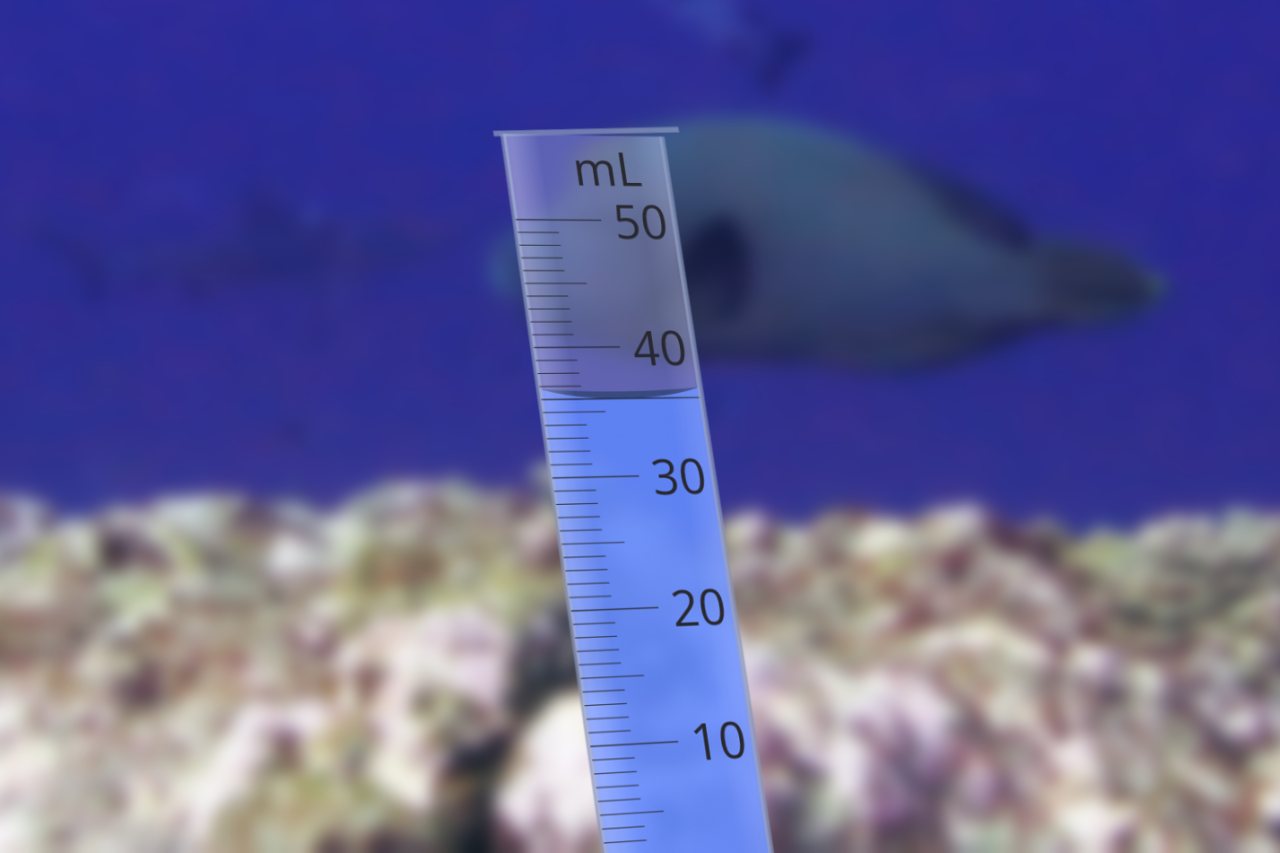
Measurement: 36 mL
